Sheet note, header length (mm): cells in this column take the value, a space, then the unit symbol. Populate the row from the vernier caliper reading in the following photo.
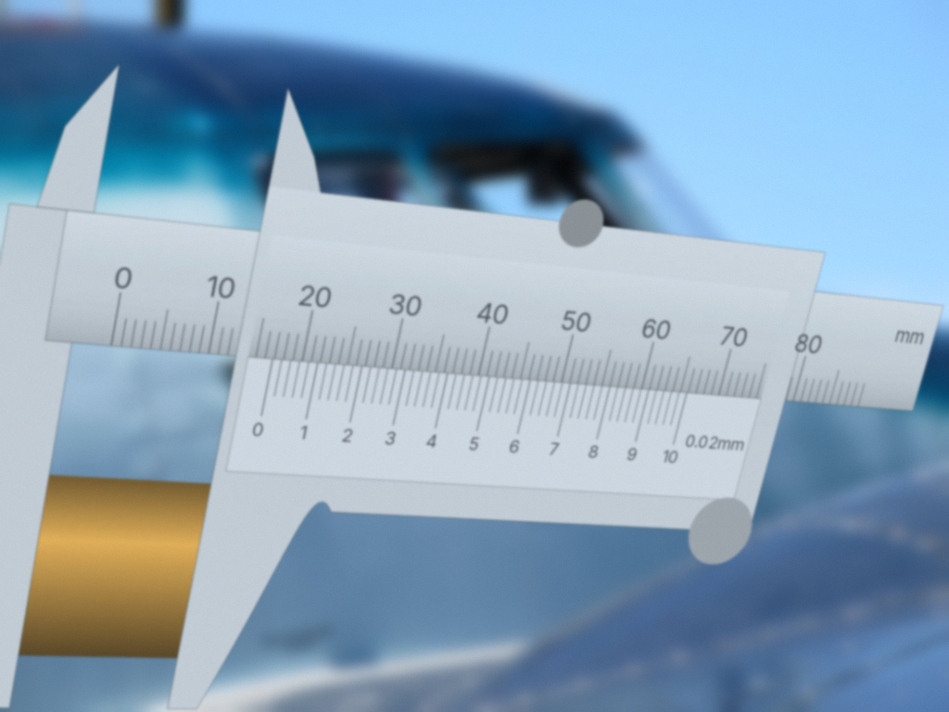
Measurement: 16.8 mm
